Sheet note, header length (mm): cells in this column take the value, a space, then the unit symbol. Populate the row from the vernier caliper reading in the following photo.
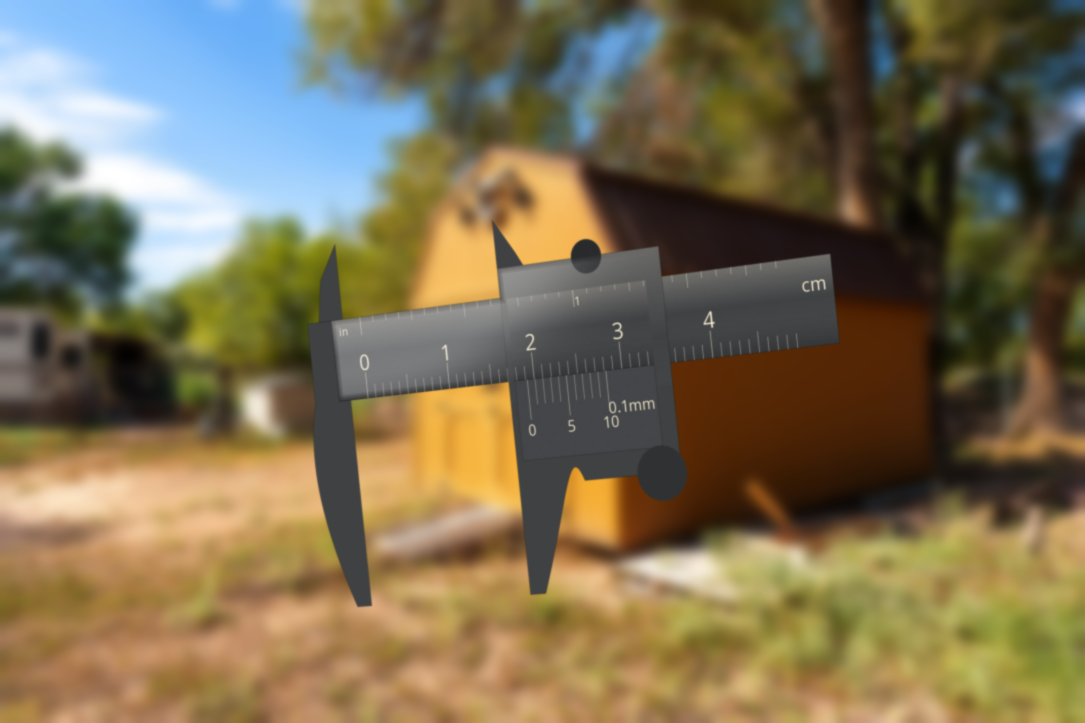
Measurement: 19.2 mm
